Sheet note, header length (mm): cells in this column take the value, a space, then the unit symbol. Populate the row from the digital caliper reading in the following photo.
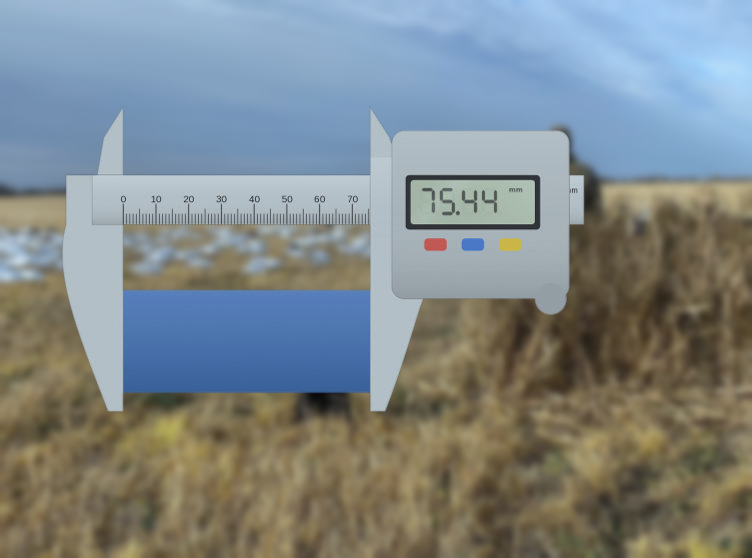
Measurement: 75.44 mm
